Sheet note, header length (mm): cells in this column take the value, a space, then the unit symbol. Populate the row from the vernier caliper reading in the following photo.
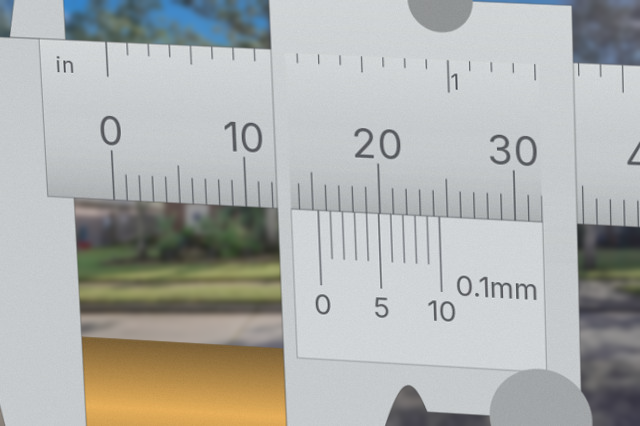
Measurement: 15.4 mm
